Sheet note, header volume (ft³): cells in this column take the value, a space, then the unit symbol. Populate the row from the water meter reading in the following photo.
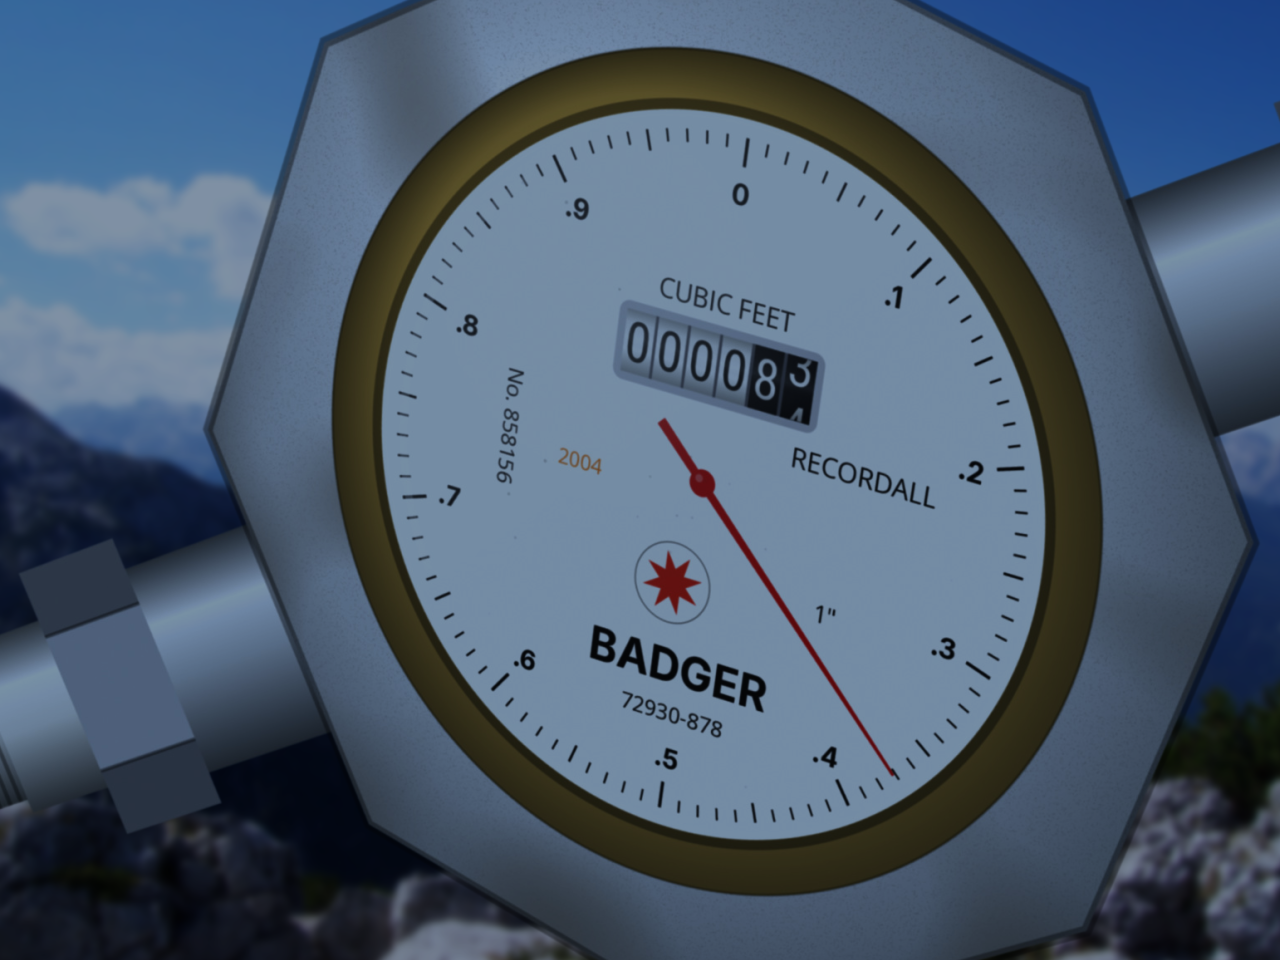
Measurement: 83.37 ft³
